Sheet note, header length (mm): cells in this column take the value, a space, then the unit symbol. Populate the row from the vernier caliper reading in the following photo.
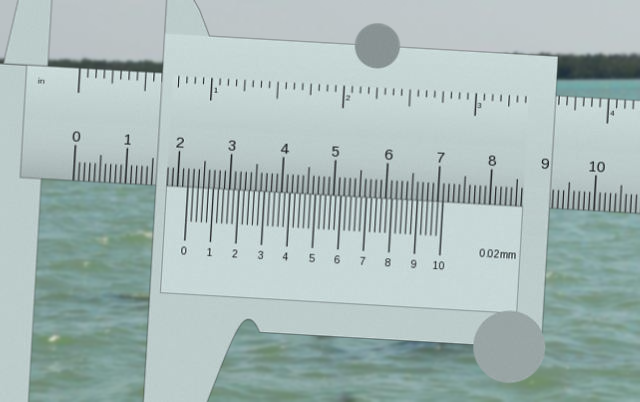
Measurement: 22.0 mm
